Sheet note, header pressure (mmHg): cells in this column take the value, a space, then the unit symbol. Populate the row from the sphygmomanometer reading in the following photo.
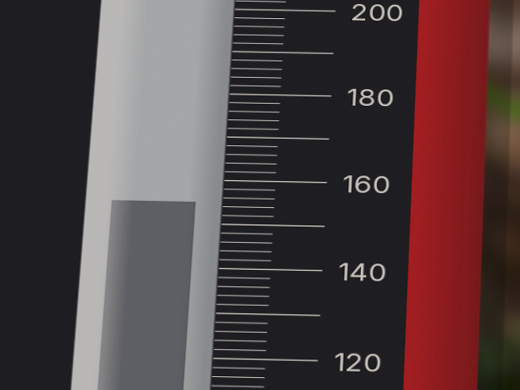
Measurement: 155 mmHg
